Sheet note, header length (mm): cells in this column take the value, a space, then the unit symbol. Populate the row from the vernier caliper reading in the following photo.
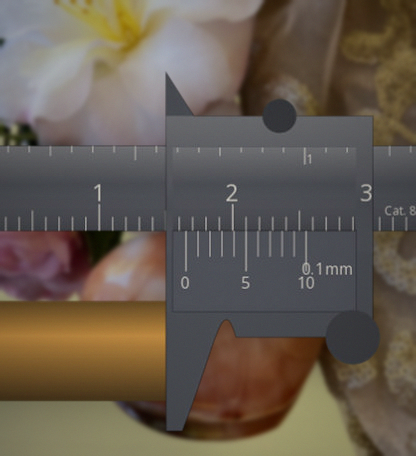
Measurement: 16.5 mm
